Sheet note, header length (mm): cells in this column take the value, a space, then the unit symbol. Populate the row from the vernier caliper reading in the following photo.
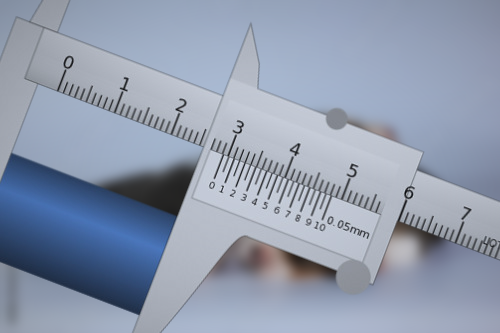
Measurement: 29.2 mm
